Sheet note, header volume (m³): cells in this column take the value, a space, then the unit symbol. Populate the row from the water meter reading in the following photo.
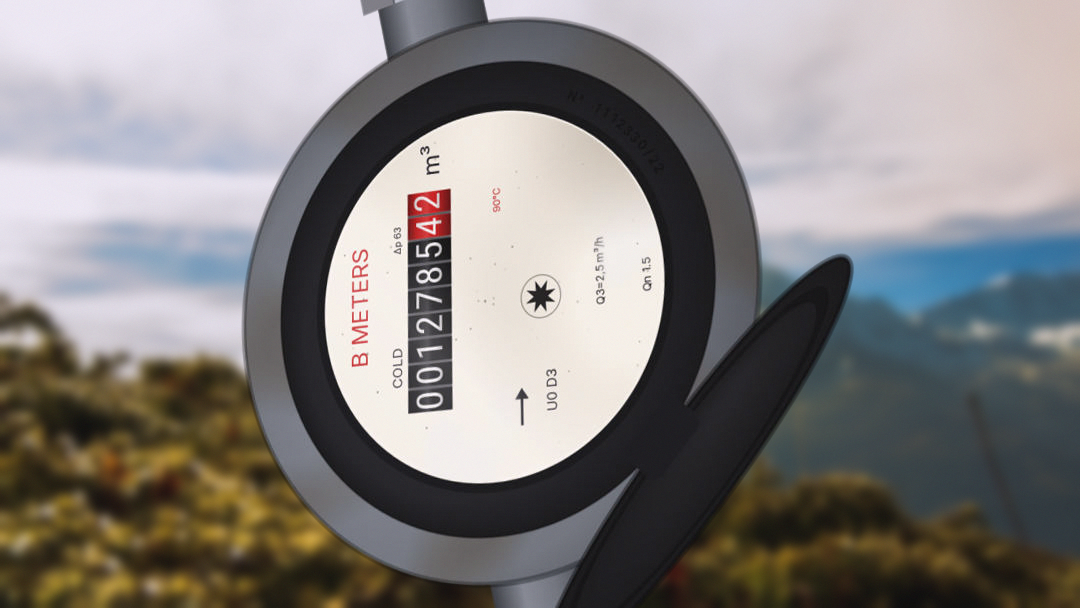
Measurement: 12785.42 m³
